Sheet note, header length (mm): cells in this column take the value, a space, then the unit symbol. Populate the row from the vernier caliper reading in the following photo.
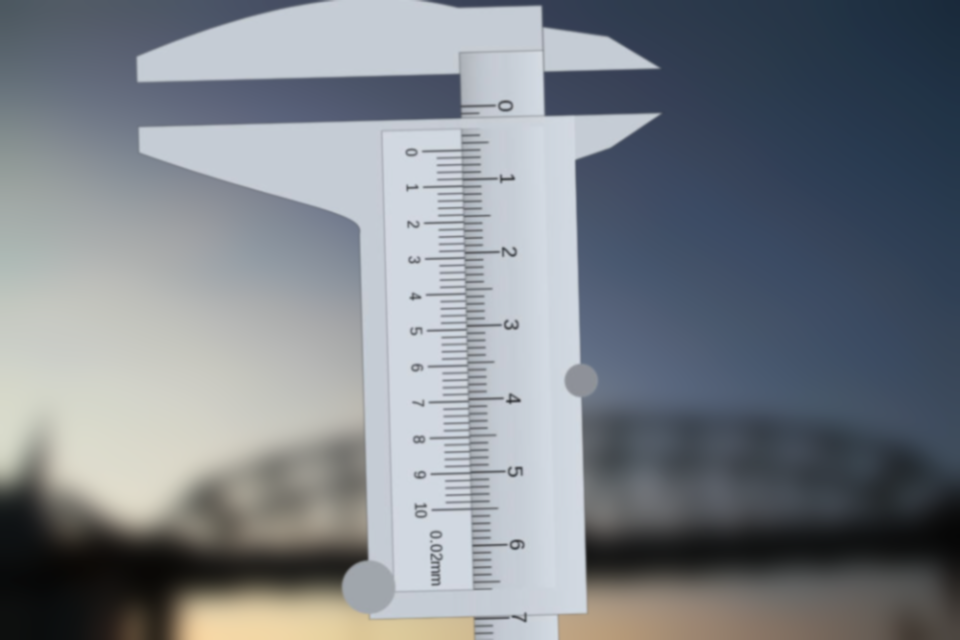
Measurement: 6.0 mm
